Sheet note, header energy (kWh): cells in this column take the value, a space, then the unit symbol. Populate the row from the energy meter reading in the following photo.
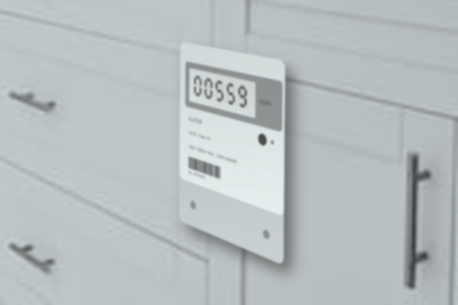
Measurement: 559 kWh
